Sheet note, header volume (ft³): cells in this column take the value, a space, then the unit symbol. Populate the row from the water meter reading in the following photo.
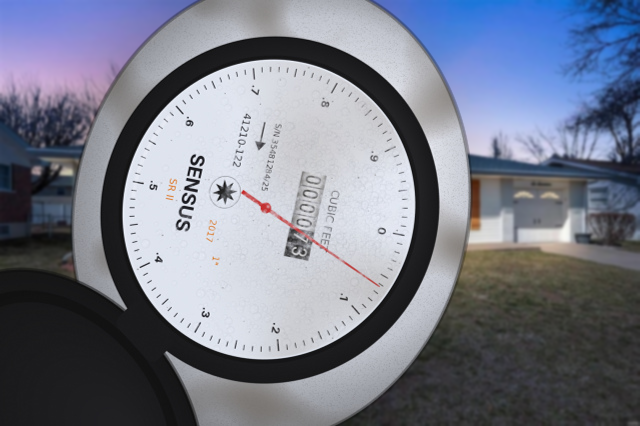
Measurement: 73.06 ft³
